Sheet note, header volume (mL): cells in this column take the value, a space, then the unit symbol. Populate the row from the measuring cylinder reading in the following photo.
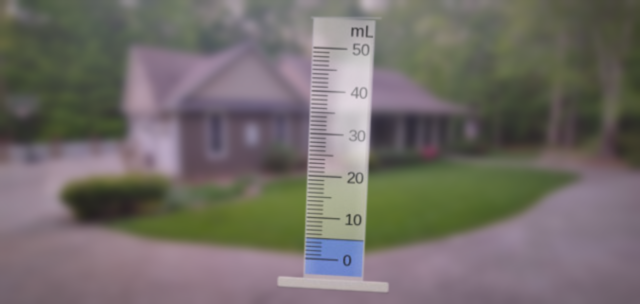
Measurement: 5 mL
